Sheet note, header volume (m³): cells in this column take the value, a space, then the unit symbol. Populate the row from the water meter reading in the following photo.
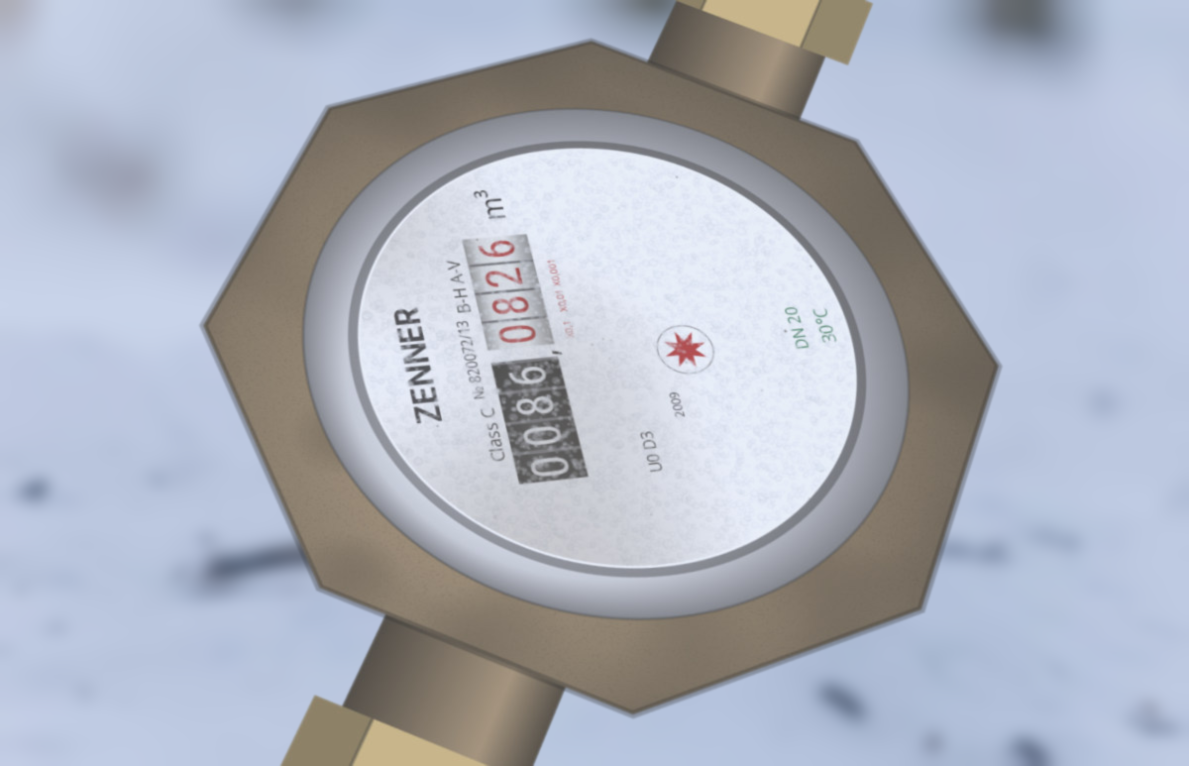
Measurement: 86.0826 m³
